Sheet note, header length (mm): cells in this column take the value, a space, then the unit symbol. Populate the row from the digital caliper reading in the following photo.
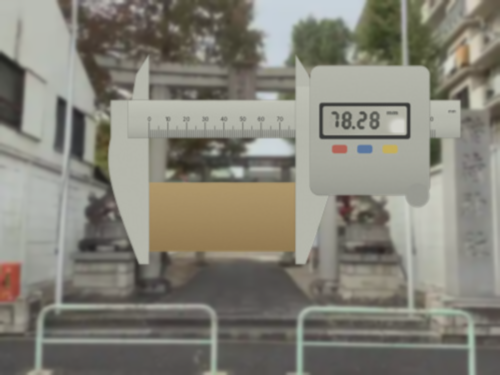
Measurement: 78.28 mm
